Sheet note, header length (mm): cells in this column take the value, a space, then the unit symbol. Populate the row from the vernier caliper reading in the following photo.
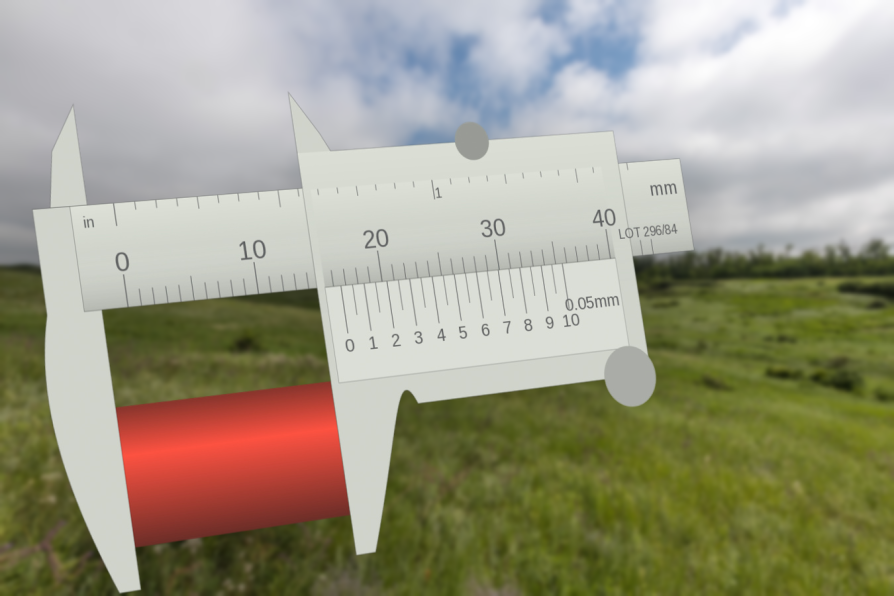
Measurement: 16.6 mm
